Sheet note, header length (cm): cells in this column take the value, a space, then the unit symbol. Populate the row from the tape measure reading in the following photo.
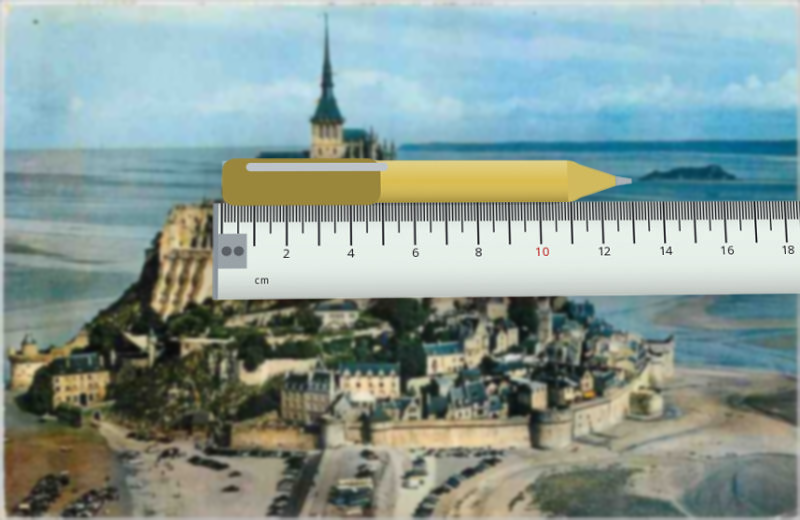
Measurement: 13 cm
